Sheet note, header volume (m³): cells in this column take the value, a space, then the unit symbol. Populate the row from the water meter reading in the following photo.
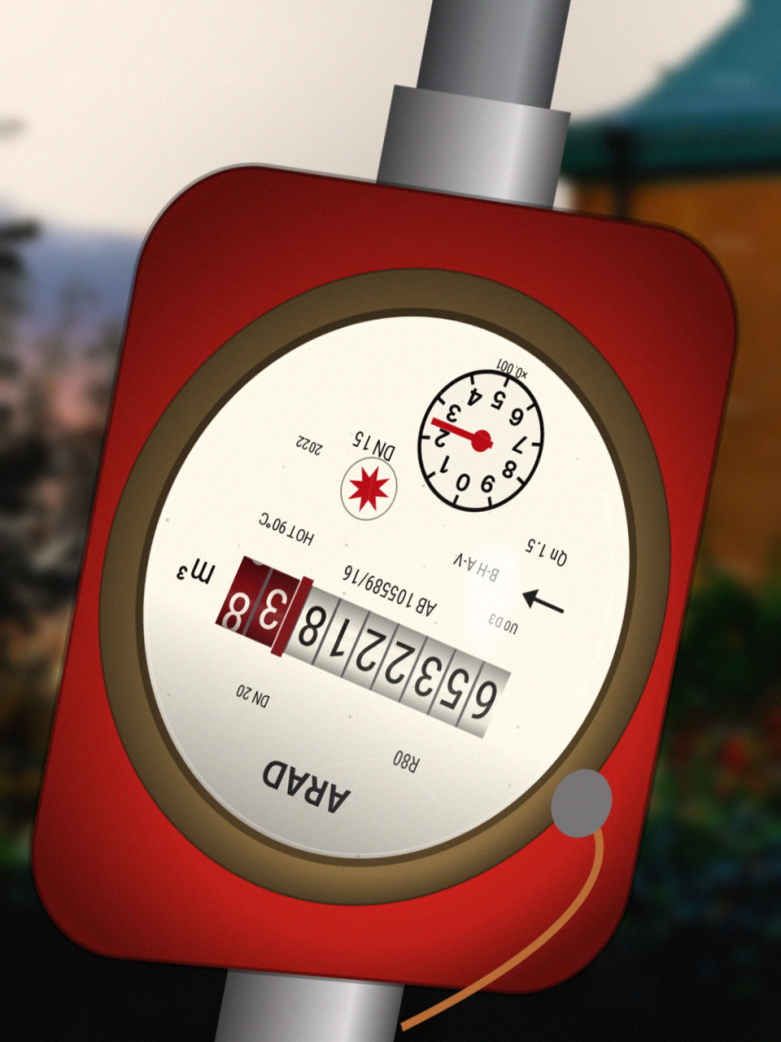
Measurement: 6532218.382 m³
